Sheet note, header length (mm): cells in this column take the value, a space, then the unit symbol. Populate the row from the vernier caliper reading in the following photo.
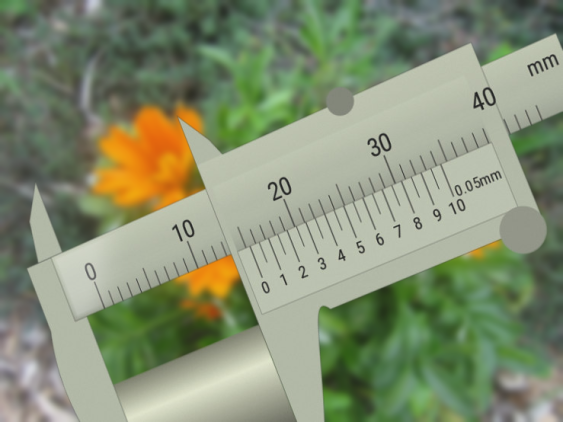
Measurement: 15.4 mm
